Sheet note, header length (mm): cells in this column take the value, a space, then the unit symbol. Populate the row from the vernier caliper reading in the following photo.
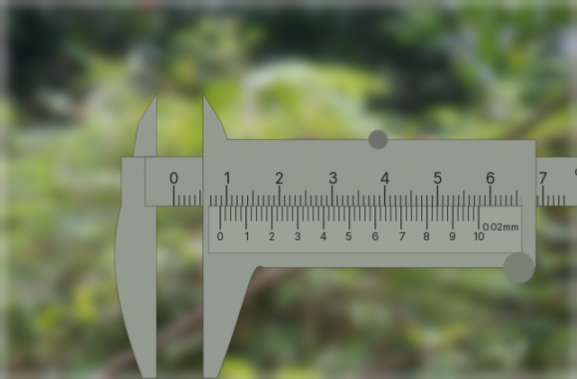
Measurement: 8.8 mm
